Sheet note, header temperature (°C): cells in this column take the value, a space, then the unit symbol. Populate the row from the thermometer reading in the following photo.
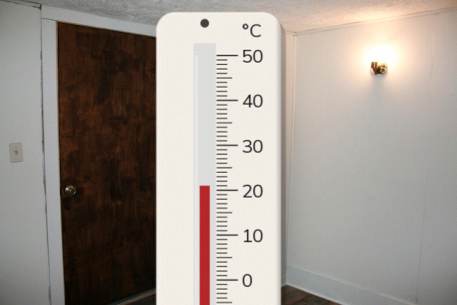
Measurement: 21 °C
